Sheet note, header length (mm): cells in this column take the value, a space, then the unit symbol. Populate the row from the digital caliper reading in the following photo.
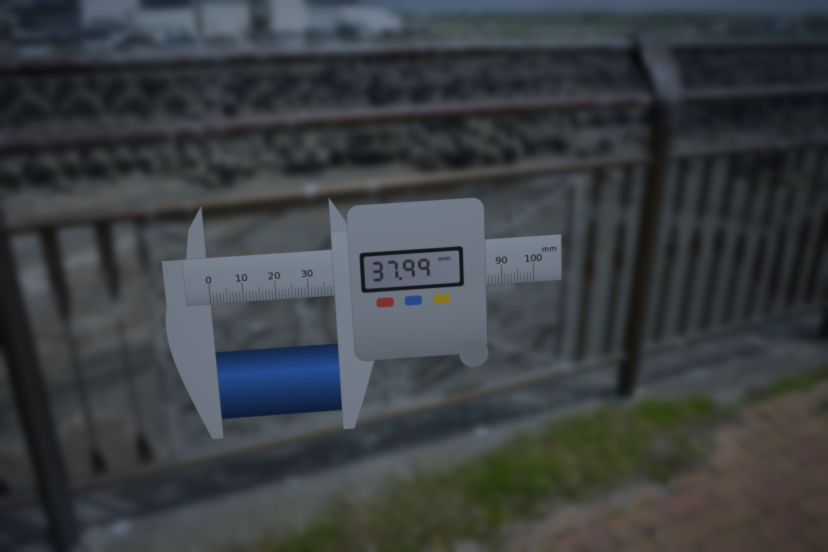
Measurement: 37.99 mm
